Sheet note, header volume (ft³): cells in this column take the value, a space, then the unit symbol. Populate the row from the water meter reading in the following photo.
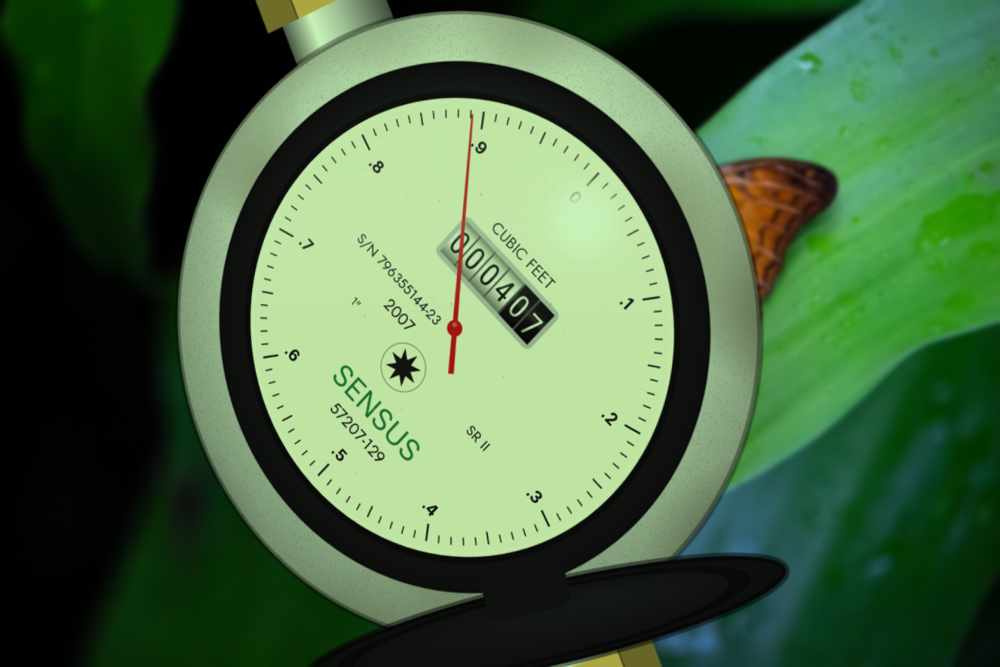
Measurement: 406.89 ft³
